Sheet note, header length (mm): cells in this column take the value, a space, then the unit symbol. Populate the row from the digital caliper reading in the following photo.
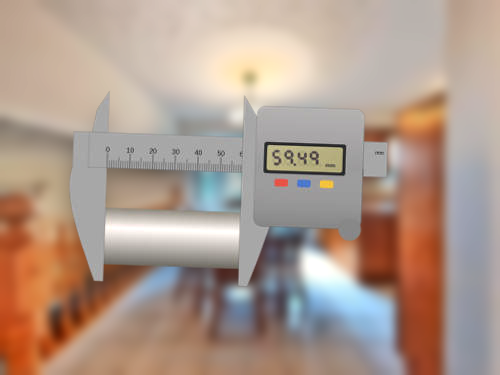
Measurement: 59.49 mm
